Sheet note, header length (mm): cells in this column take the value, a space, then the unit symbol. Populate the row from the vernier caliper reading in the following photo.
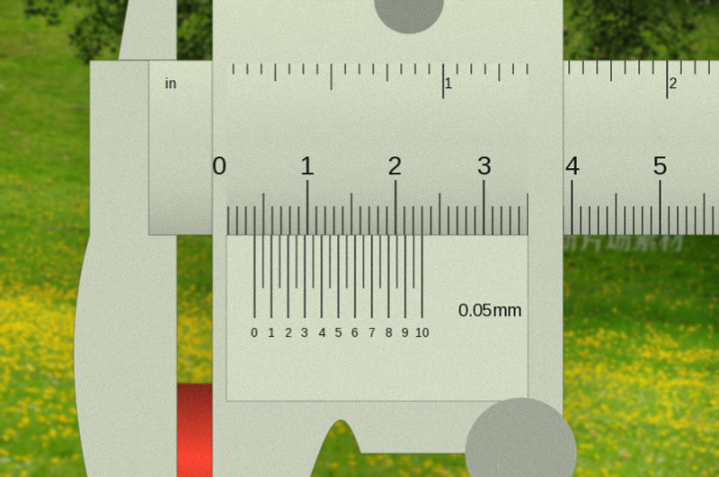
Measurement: 4.0 mm
